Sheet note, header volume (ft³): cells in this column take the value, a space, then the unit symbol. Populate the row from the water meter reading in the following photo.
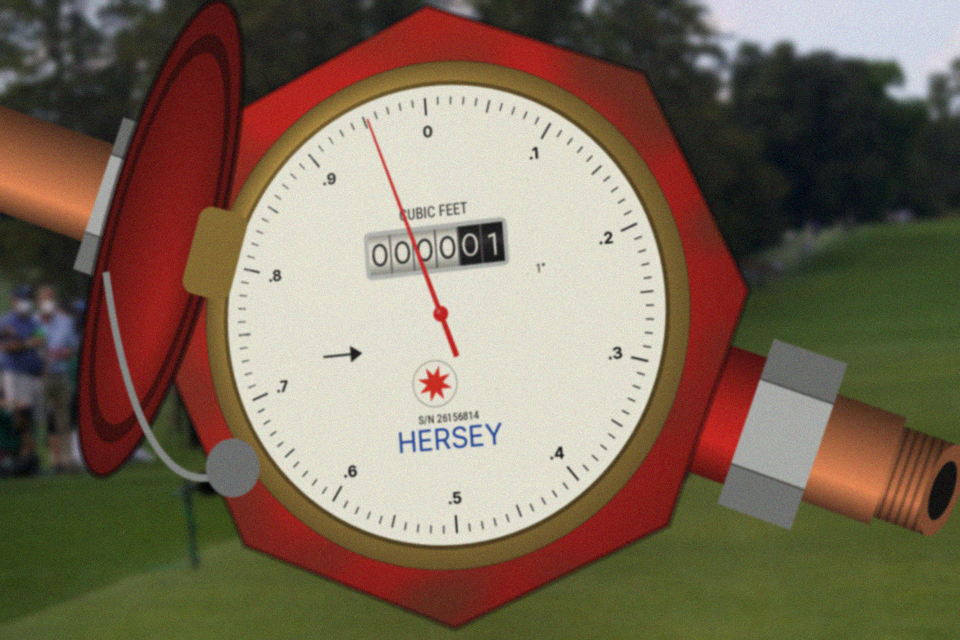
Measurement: 0.95 ft³
